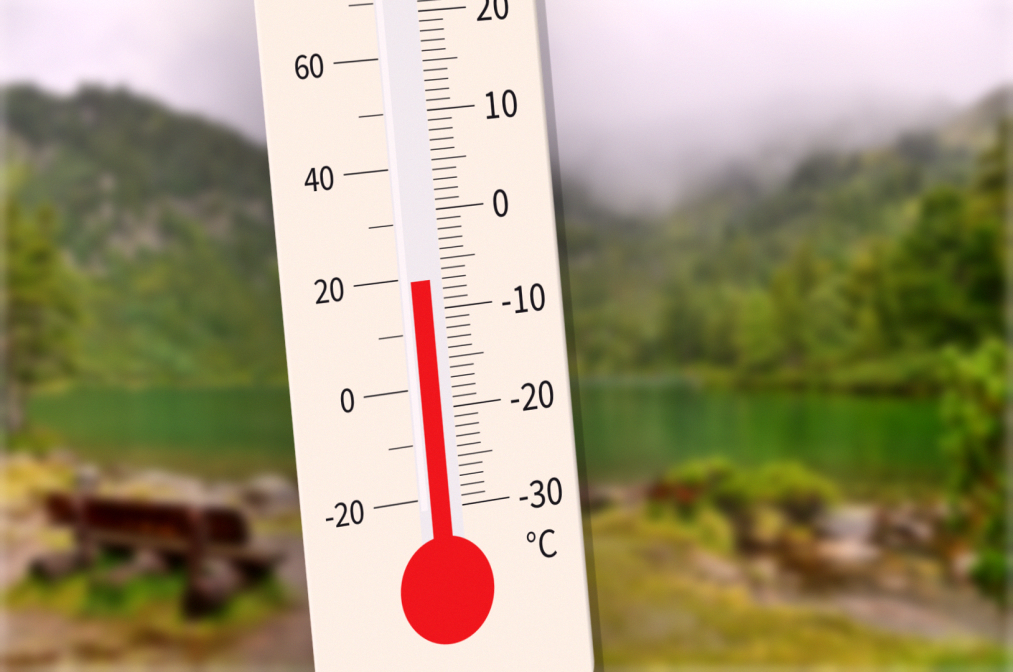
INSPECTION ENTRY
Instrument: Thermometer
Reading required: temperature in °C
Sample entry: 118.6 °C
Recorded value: -7 °C
